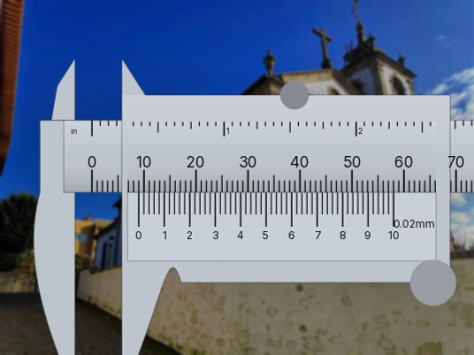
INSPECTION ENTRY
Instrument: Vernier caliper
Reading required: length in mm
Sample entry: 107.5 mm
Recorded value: 9.0 mm
